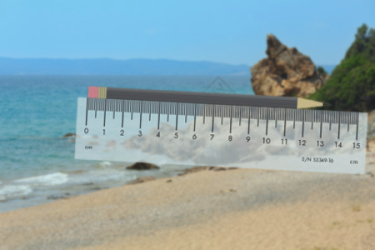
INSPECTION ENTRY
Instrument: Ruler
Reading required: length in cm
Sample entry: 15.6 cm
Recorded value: 13.5 cm
